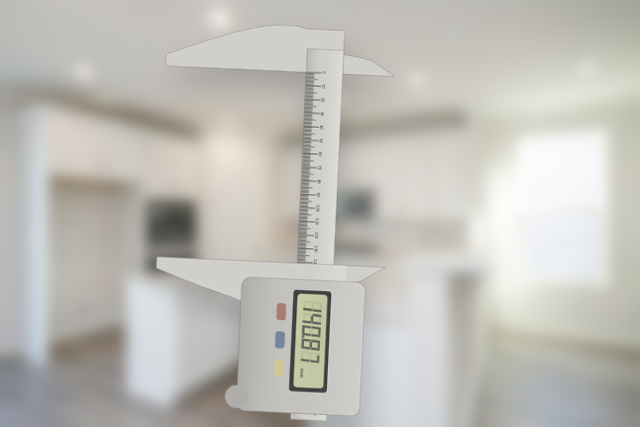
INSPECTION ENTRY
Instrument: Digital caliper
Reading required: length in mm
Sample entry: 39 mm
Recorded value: 140.87 mm
